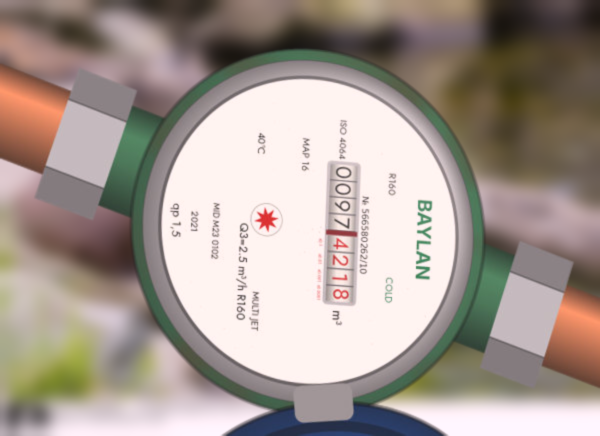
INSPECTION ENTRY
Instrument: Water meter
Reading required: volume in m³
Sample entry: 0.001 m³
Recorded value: 97.4218 m³
